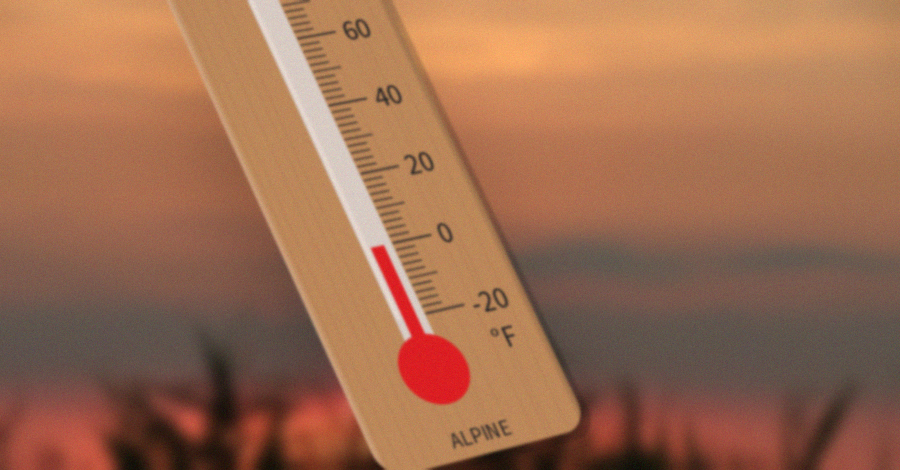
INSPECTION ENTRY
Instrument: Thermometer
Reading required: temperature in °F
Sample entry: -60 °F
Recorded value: 0 °F
